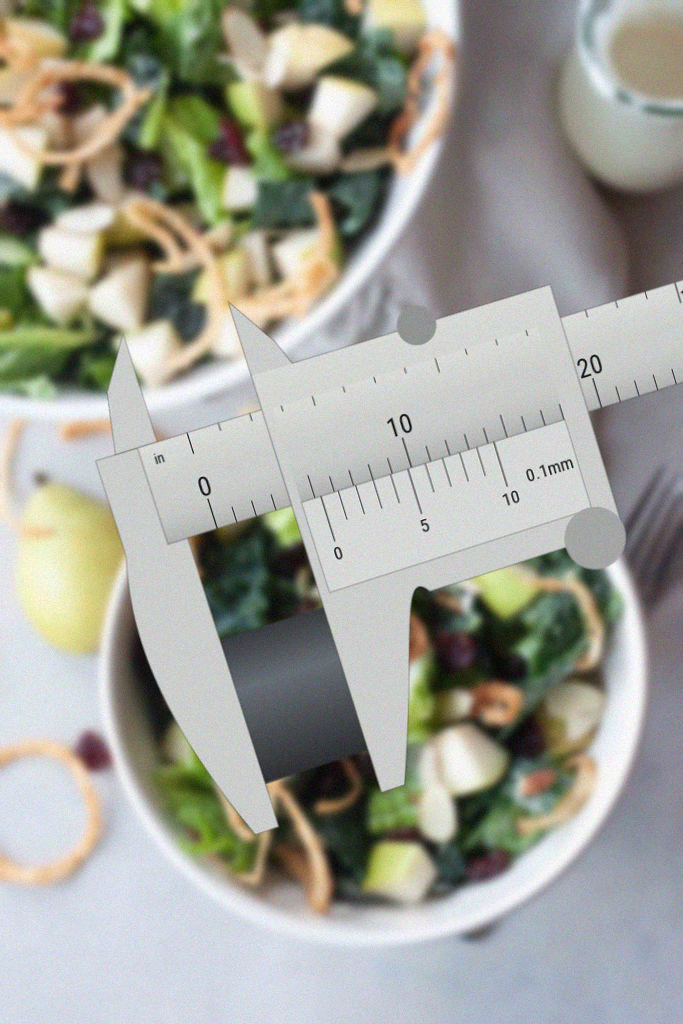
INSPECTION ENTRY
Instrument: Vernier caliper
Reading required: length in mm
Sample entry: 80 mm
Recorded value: 5.3 mm
